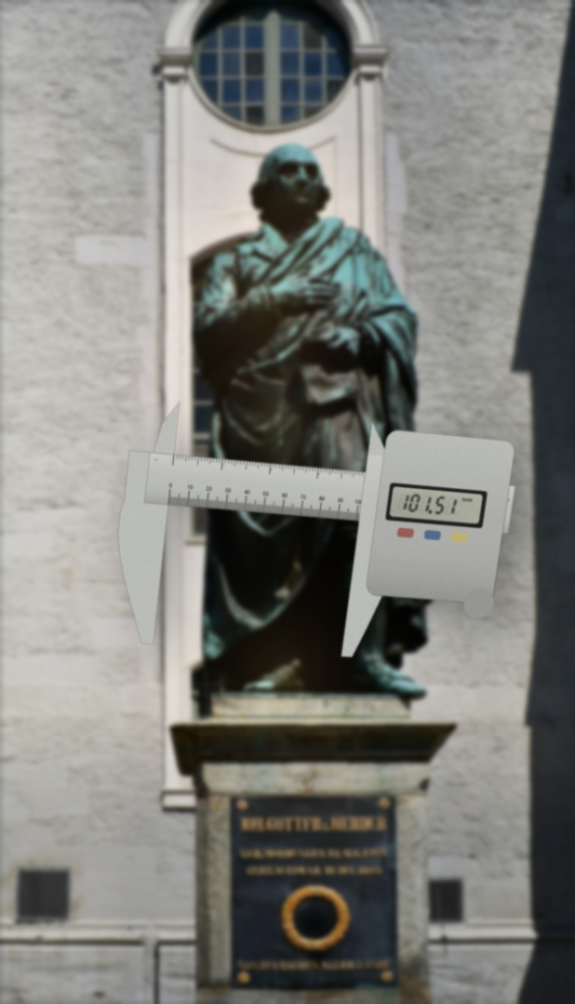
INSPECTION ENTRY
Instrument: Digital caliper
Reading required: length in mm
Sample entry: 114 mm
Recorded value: 101.51 mm
